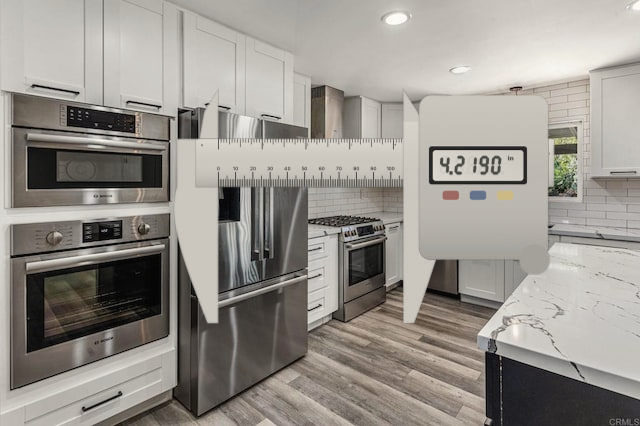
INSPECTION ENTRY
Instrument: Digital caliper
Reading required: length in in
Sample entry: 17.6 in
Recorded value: 4.2190 in
